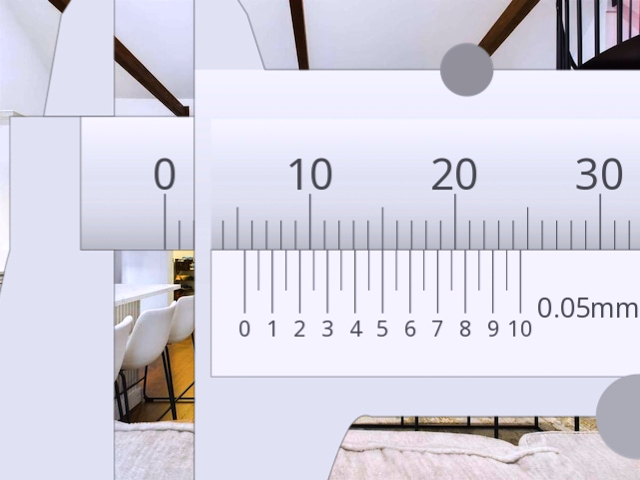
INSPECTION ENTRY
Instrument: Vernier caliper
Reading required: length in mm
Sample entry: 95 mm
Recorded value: 5.5 mm
